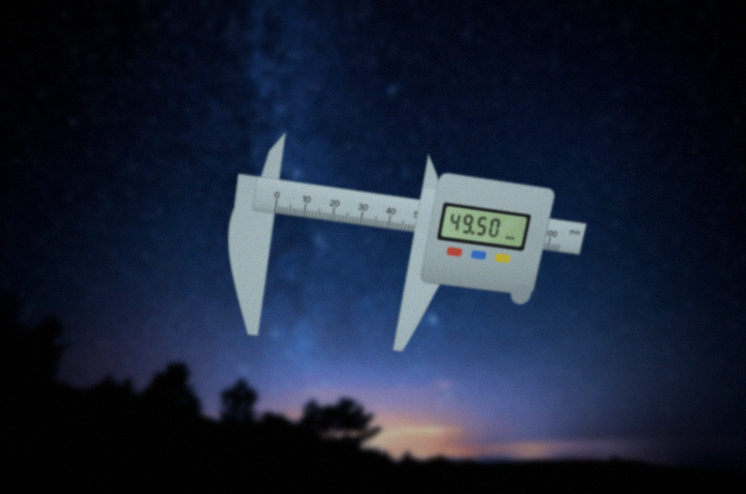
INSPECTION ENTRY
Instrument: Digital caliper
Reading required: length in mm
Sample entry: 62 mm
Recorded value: 49.50 mm
